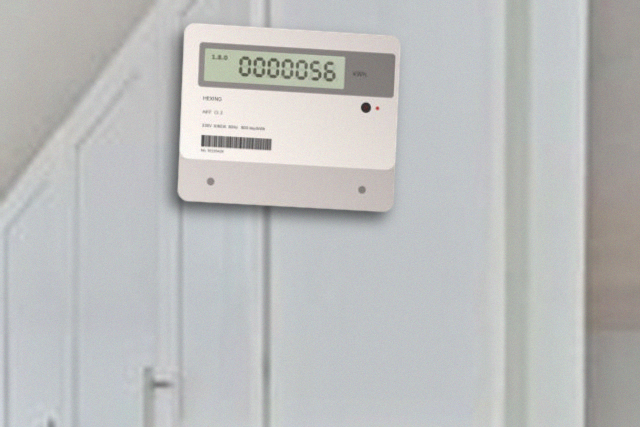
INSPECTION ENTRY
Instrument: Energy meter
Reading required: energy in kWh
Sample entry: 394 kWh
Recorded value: 56 kWh
